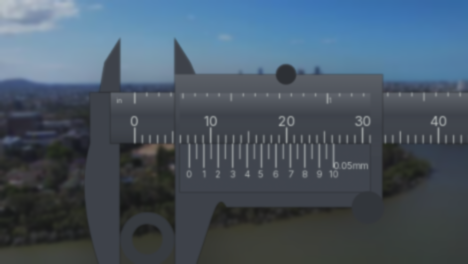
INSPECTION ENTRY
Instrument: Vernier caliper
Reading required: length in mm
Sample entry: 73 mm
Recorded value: 7.2 mm
